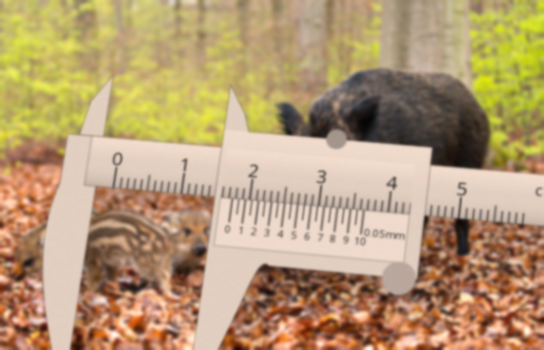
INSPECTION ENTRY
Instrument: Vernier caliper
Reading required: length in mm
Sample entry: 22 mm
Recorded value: 17.5 mm
